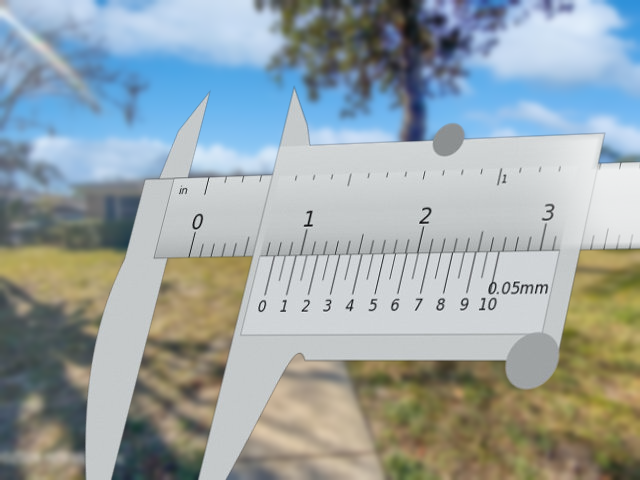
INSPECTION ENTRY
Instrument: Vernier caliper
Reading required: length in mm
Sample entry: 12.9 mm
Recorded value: 7.7 mm
